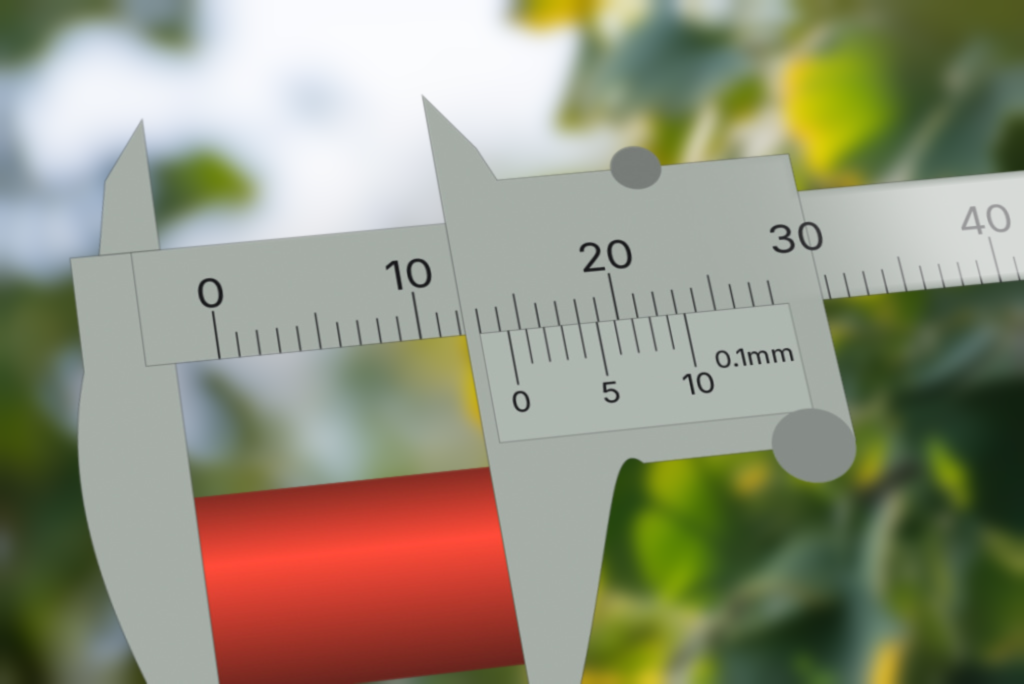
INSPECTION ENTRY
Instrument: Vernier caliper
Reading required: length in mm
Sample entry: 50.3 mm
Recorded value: 14.4 mm
